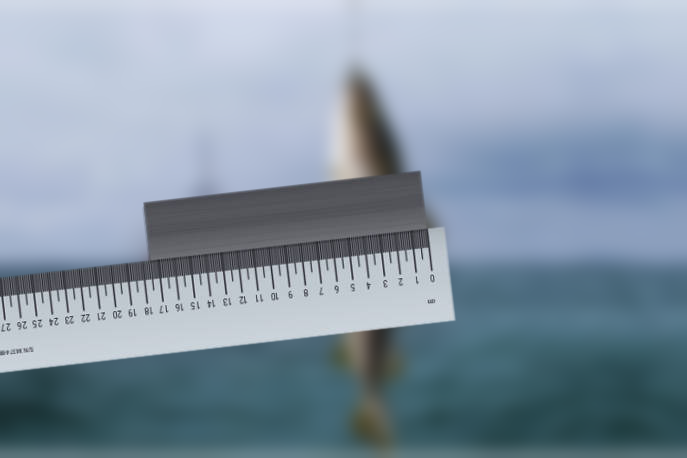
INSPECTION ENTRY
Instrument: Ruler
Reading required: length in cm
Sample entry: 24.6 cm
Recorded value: 17.5 cm
